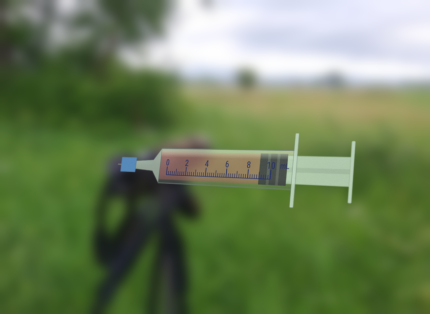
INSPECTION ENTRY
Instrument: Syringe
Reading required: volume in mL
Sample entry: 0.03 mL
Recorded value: 9 mL
